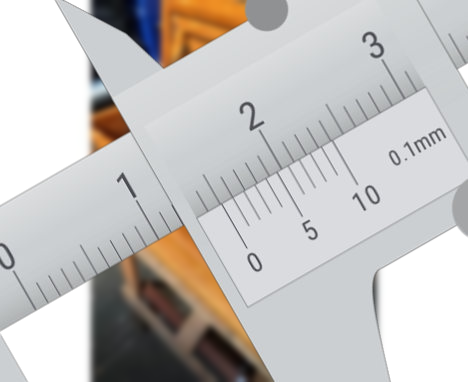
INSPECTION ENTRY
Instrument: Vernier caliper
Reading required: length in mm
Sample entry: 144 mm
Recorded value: 15.1 mm
